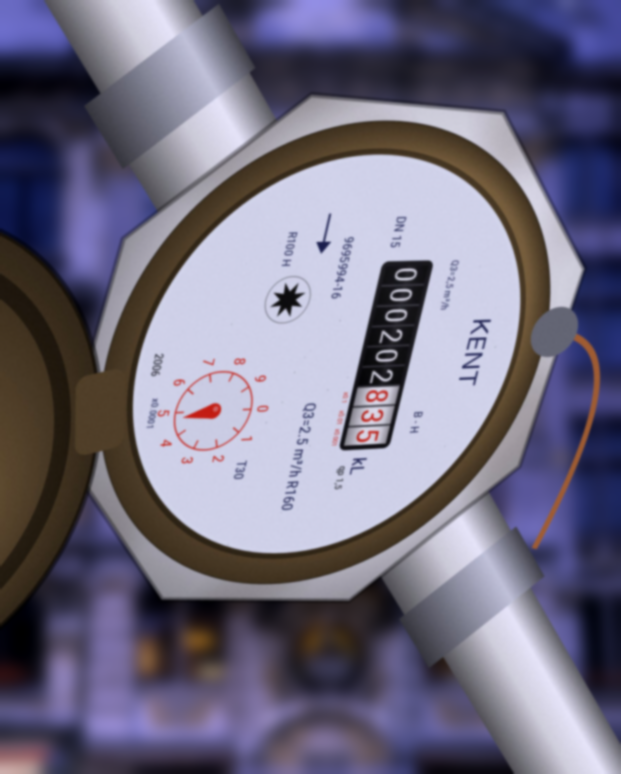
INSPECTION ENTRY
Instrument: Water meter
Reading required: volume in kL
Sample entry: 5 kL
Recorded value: 202.8354 kL
